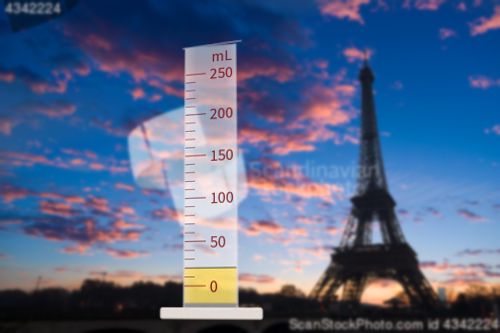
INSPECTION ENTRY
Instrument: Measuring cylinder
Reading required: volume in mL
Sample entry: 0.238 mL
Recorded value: 20 mL
